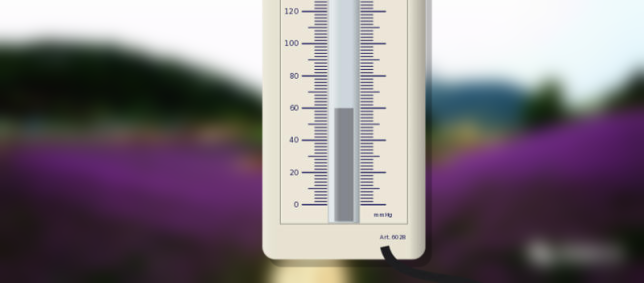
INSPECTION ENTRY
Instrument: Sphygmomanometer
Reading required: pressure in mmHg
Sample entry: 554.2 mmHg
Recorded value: 60 mmHg
